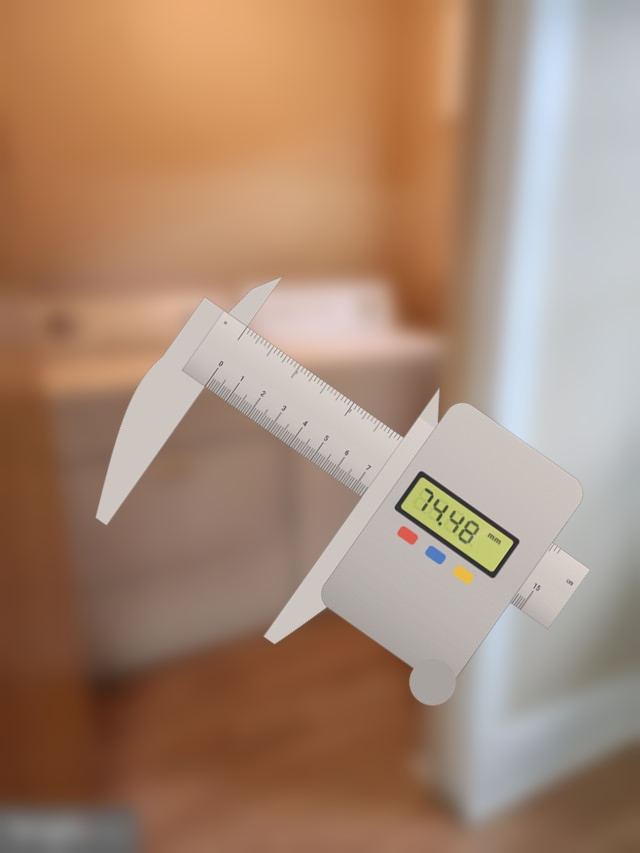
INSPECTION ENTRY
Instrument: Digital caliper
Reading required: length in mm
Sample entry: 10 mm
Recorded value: 74.48 mm
